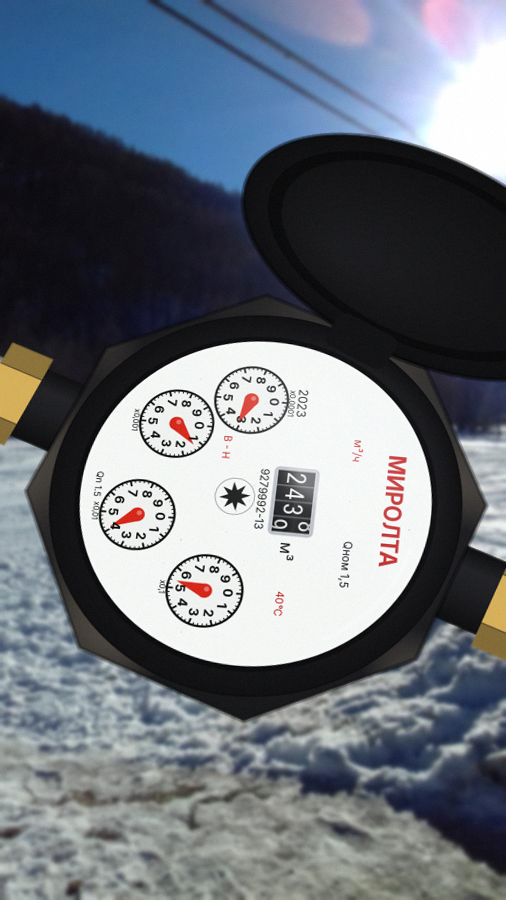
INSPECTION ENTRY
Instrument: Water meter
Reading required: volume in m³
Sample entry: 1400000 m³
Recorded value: 2438.5413 m³
